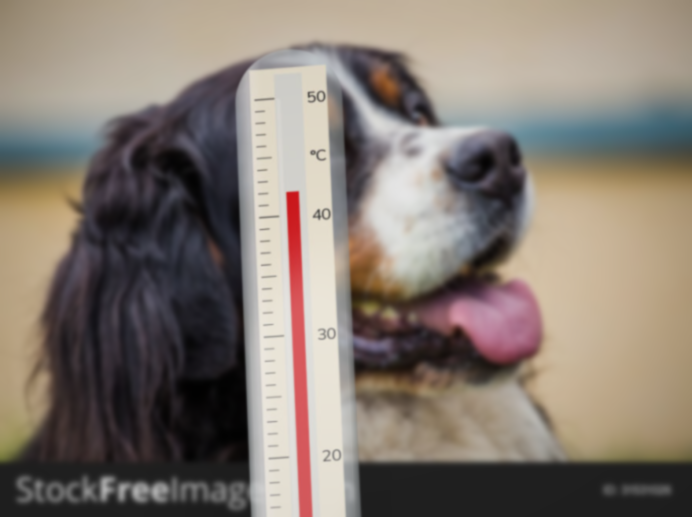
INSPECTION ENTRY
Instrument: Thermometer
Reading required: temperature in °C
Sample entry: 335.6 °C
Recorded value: 42 °C
